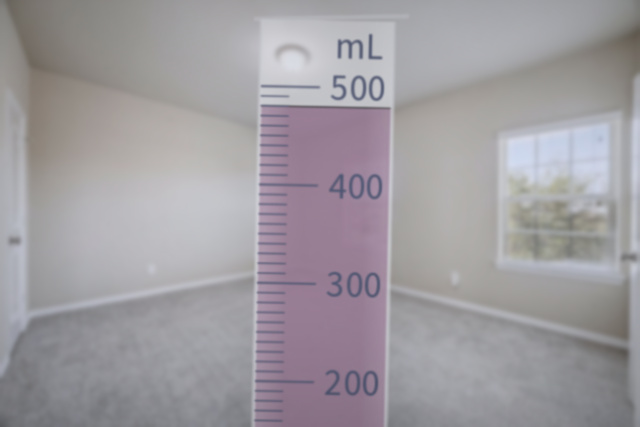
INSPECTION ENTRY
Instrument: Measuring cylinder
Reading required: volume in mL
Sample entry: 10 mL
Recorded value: 480 mL
